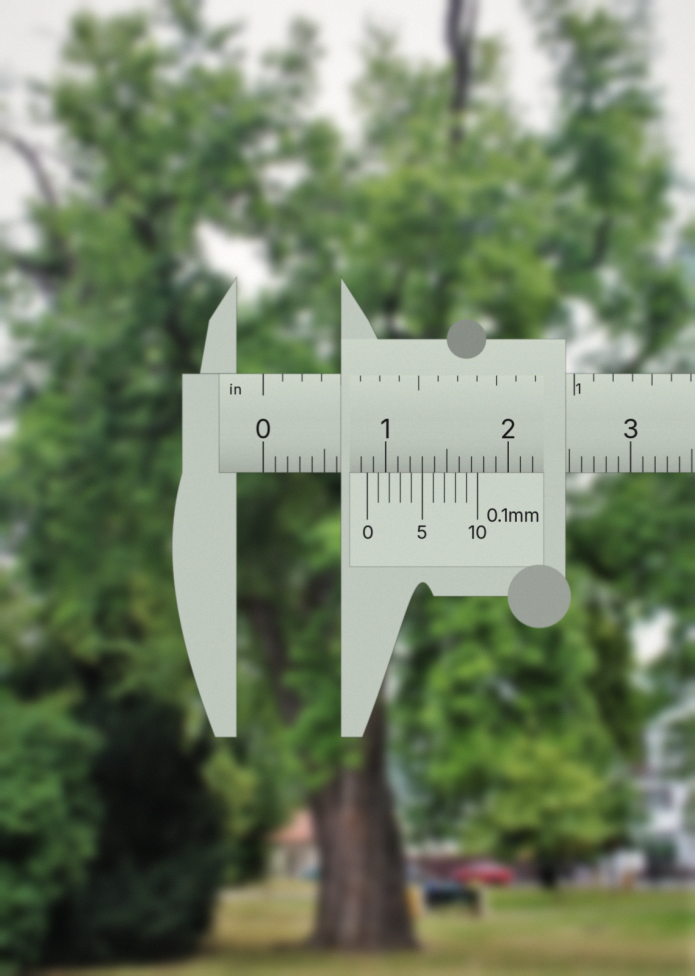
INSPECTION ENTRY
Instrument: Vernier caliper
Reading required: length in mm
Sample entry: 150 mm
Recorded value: 8.5 mm
